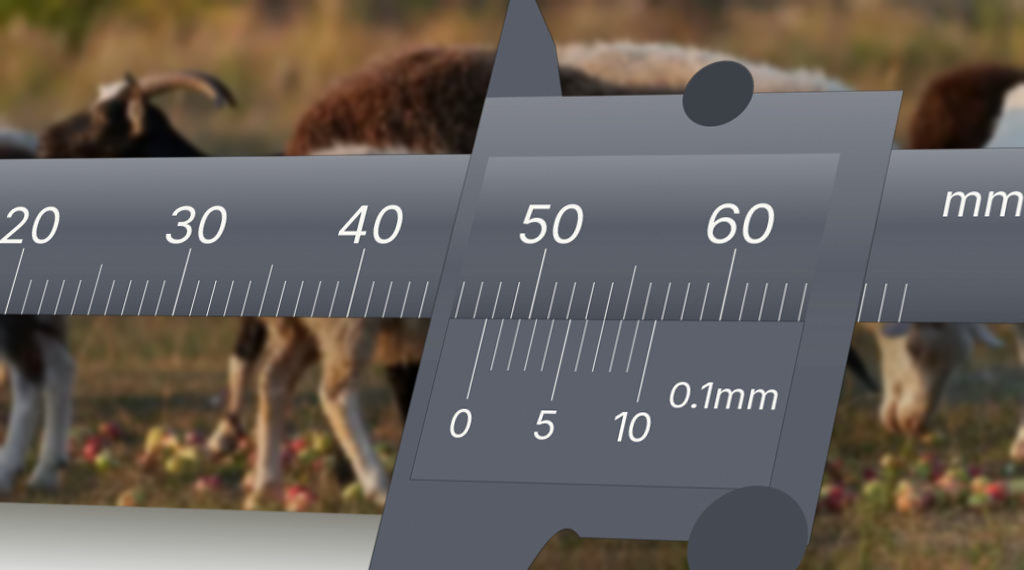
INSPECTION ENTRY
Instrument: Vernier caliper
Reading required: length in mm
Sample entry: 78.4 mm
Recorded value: 47.7 mm
